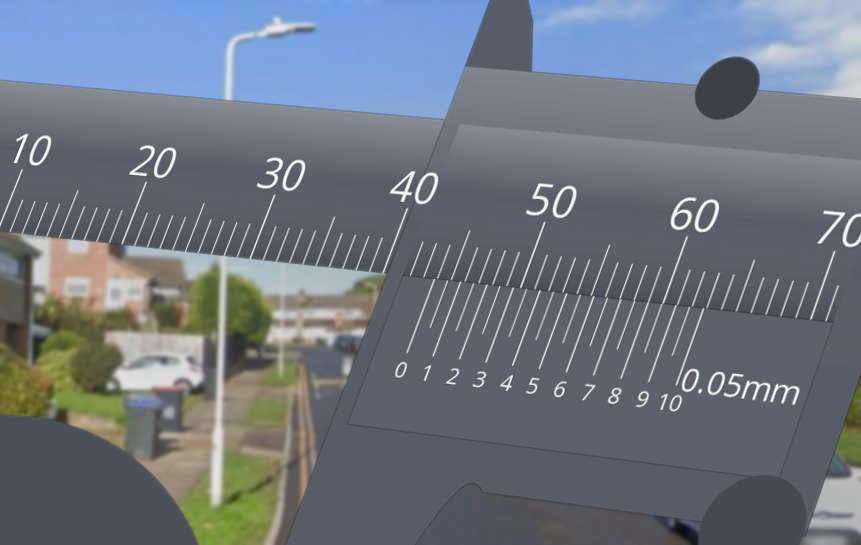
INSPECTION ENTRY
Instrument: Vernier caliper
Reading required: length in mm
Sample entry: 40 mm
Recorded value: 43.8 mm
